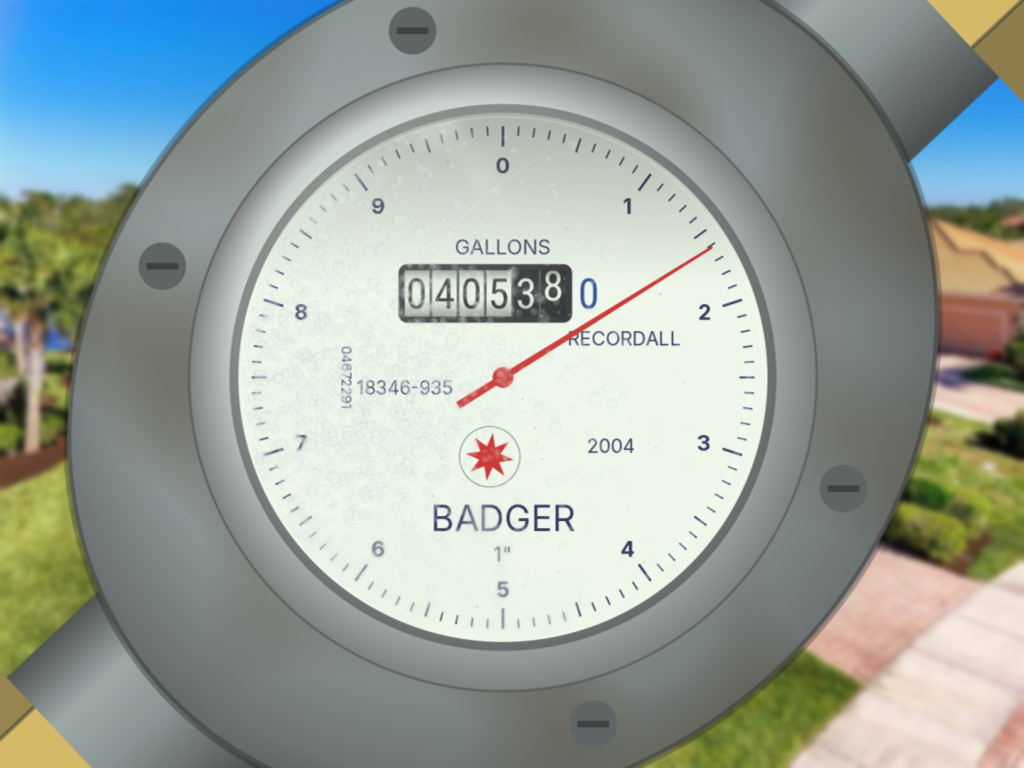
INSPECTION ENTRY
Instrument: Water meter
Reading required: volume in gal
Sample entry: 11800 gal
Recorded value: 405381.6 gal
